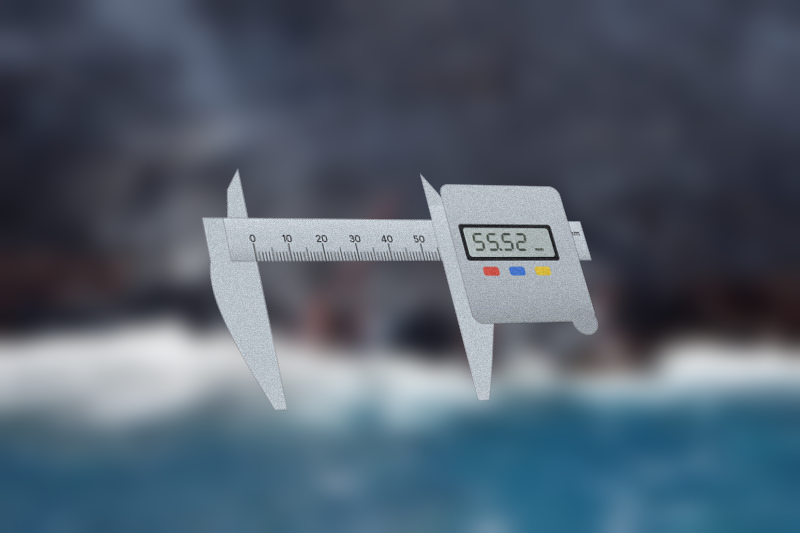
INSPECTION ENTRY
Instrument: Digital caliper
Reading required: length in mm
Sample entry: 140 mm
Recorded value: 55.52 mm
